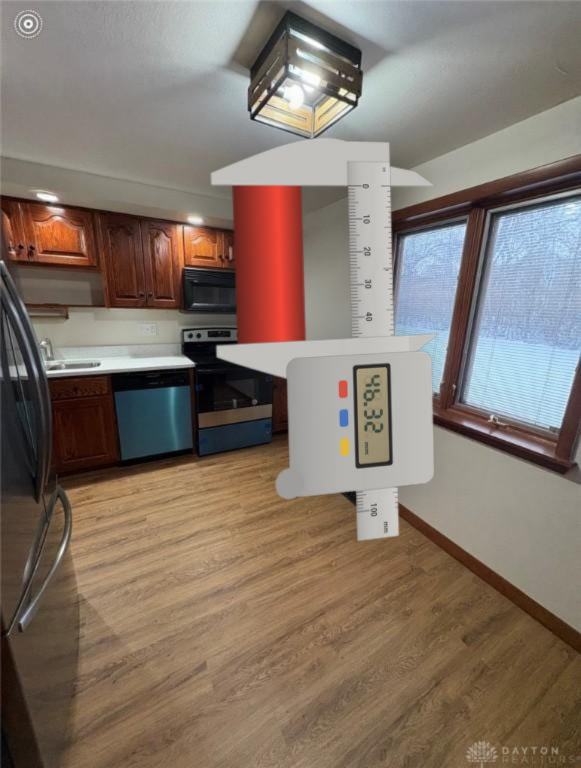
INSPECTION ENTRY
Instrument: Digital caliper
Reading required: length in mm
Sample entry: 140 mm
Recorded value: 46.32 mm
